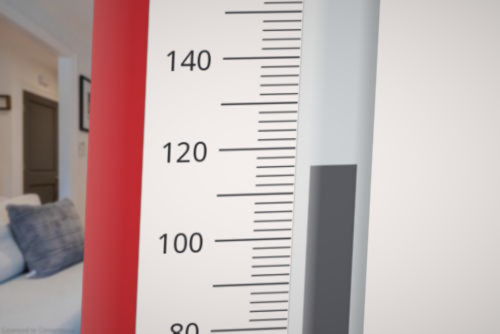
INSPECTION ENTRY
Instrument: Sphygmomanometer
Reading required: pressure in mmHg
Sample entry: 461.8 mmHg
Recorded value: 116 mmHg
